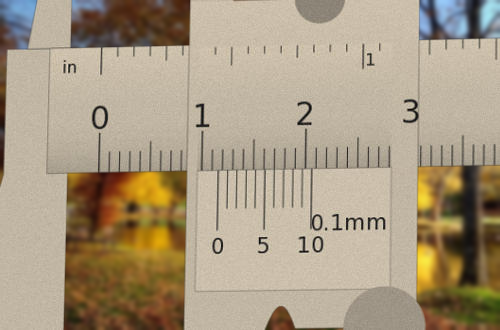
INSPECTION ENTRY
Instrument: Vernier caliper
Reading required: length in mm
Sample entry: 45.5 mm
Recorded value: 11.6 mm
